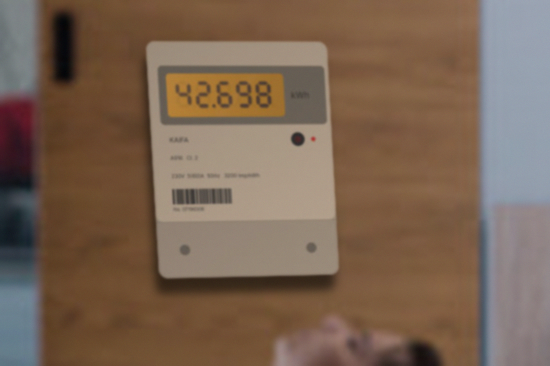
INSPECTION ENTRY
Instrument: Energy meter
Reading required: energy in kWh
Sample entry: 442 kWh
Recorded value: 42.698 kWh
